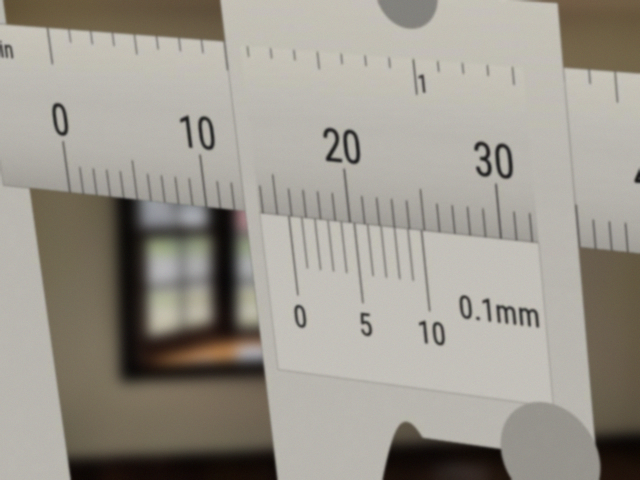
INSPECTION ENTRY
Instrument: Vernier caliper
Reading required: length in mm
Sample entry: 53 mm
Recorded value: 15.8 mm
